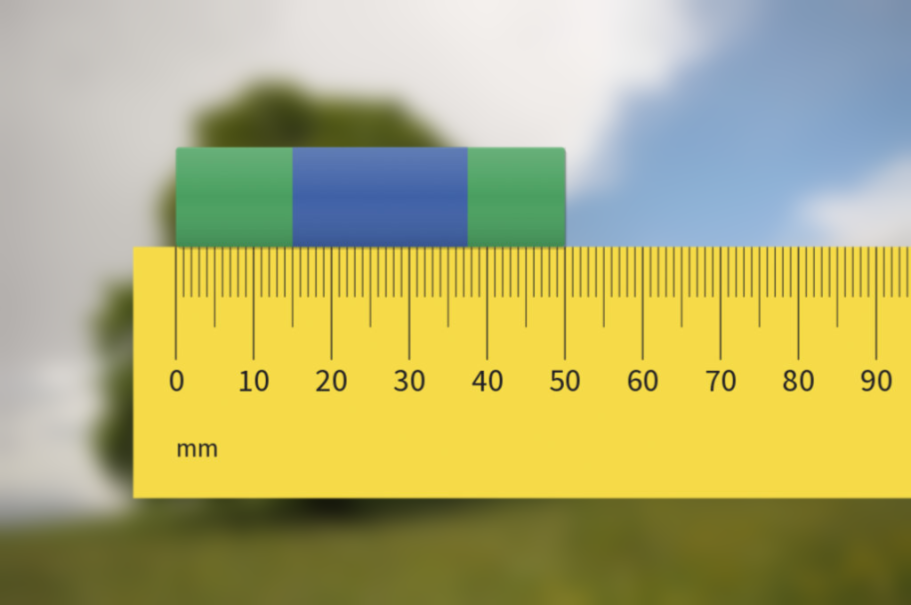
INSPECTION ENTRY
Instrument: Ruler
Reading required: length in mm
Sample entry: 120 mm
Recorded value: 50 mm
